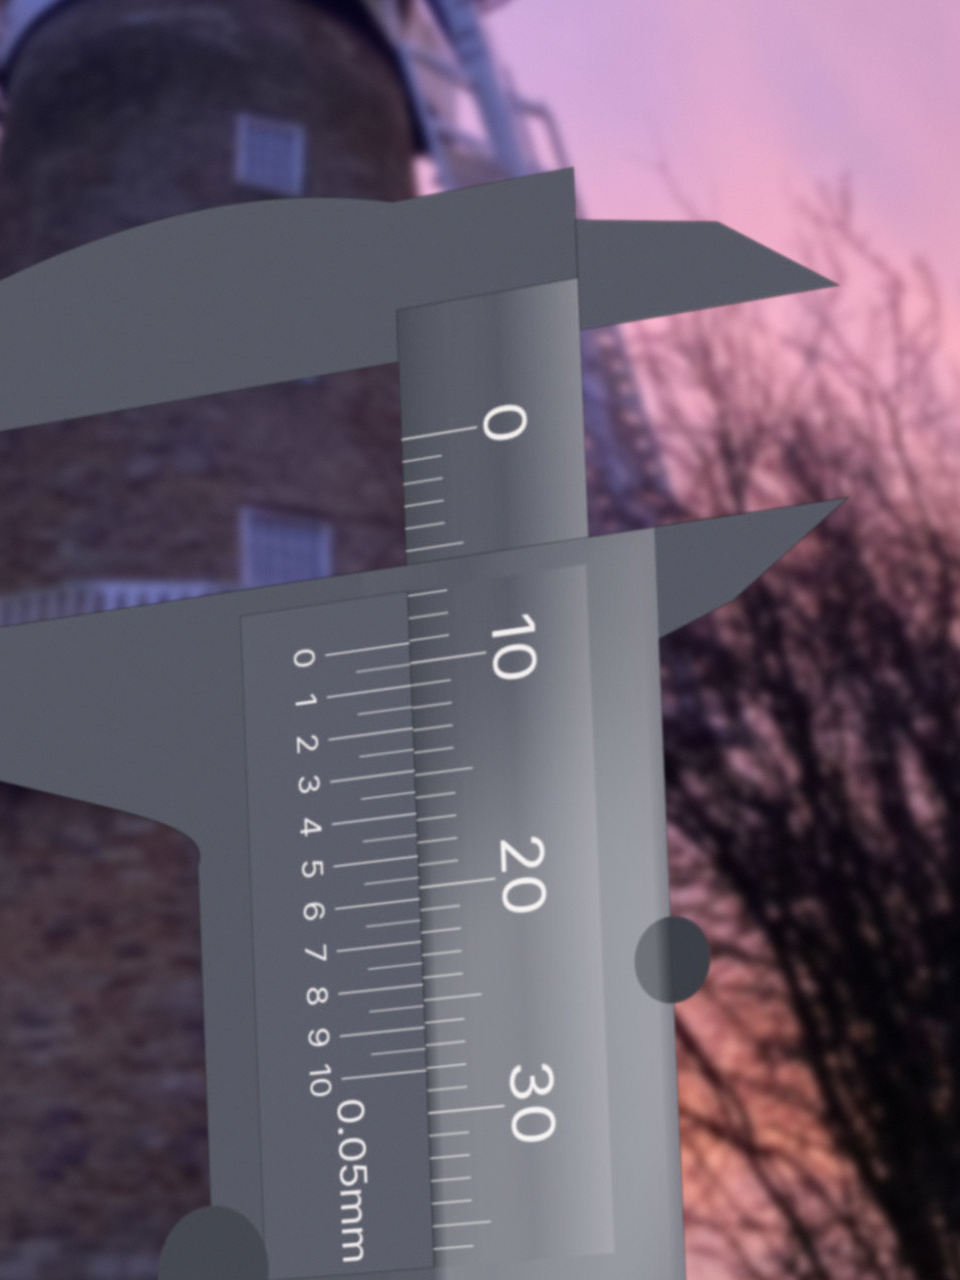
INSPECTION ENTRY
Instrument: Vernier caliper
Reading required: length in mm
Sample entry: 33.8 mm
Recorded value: 9.1 mm
